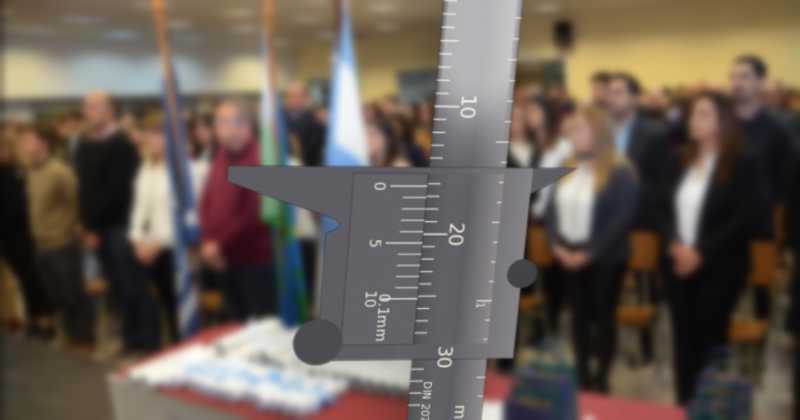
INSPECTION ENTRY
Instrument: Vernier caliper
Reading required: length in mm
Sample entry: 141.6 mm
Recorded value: 16.2 mm
